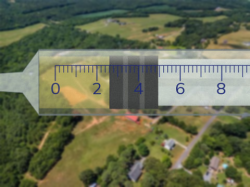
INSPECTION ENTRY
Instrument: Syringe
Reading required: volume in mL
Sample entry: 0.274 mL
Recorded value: 2.6 mL
